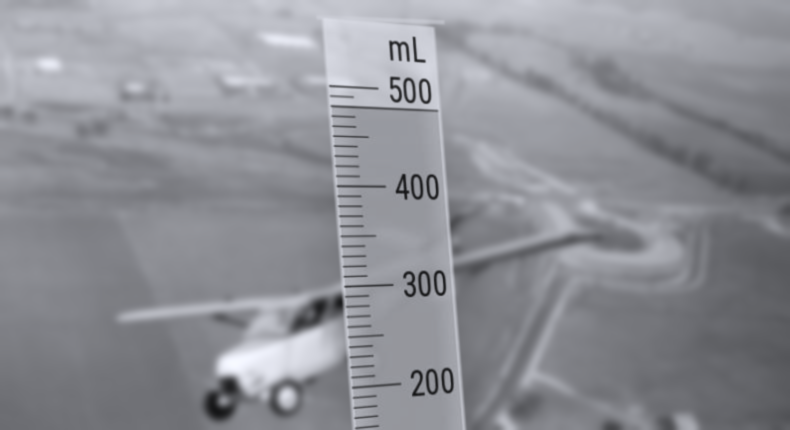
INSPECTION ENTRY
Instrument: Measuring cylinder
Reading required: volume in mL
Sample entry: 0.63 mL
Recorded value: 480 mL
